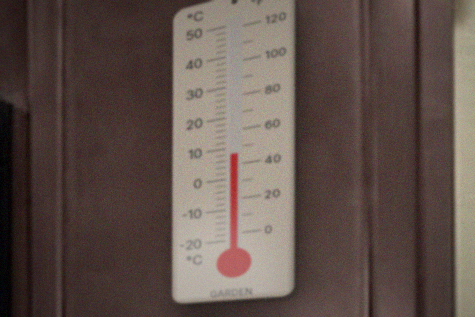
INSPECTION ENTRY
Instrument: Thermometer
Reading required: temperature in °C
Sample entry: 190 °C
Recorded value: 8 °C
